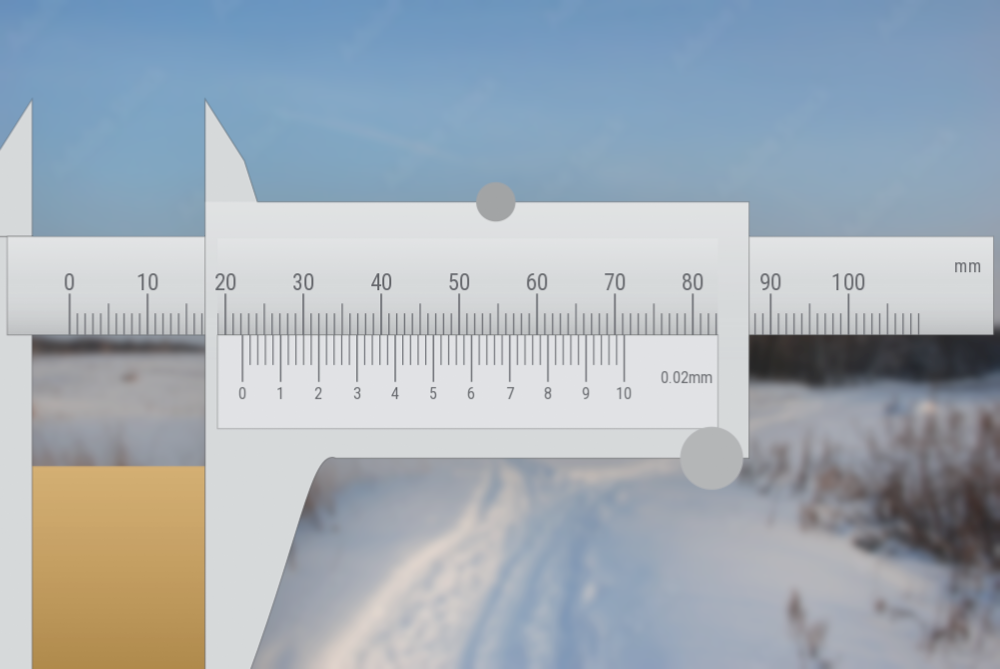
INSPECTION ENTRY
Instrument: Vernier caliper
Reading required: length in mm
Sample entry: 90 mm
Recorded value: 22.2 mm
